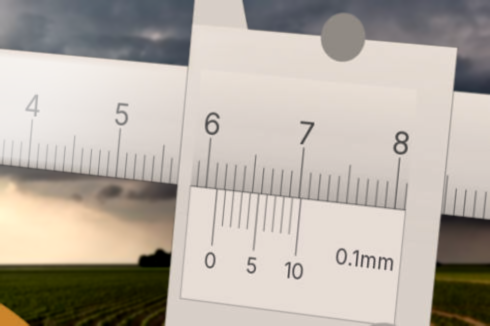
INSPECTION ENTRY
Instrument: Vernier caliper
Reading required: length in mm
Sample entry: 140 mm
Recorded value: 61.2 mm
